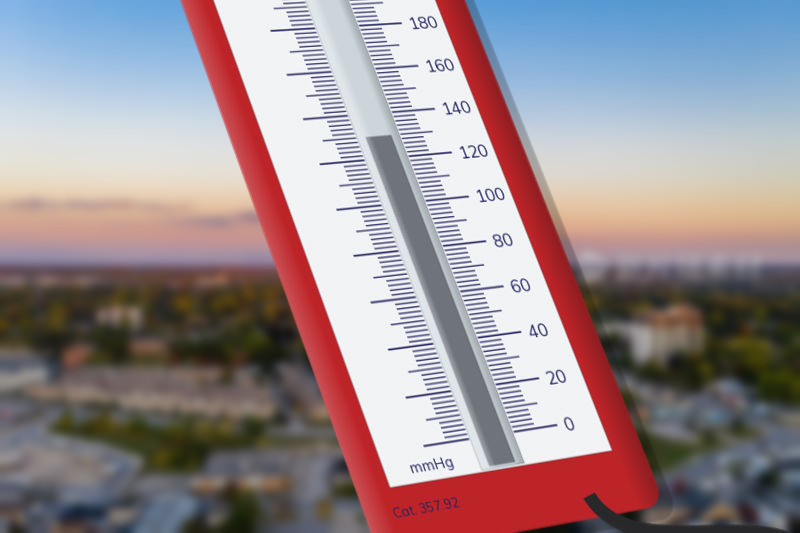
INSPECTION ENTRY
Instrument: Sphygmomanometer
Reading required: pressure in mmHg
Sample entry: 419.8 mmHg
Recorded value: 130 mmHg
